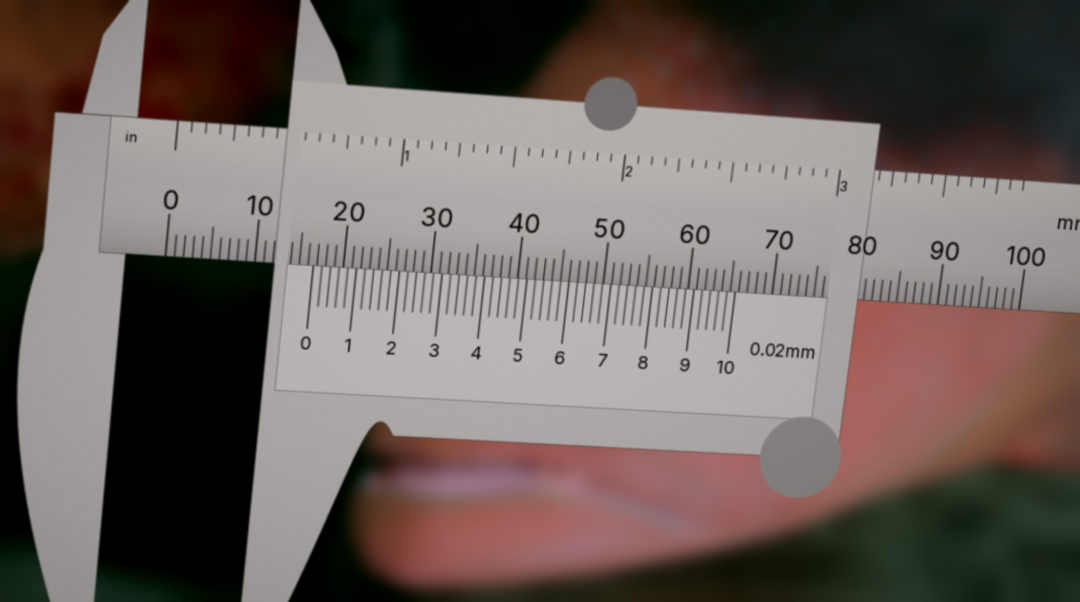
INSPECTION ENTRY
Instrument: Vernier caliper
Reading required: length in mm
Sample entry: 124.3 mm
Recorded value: 16.6 mm
